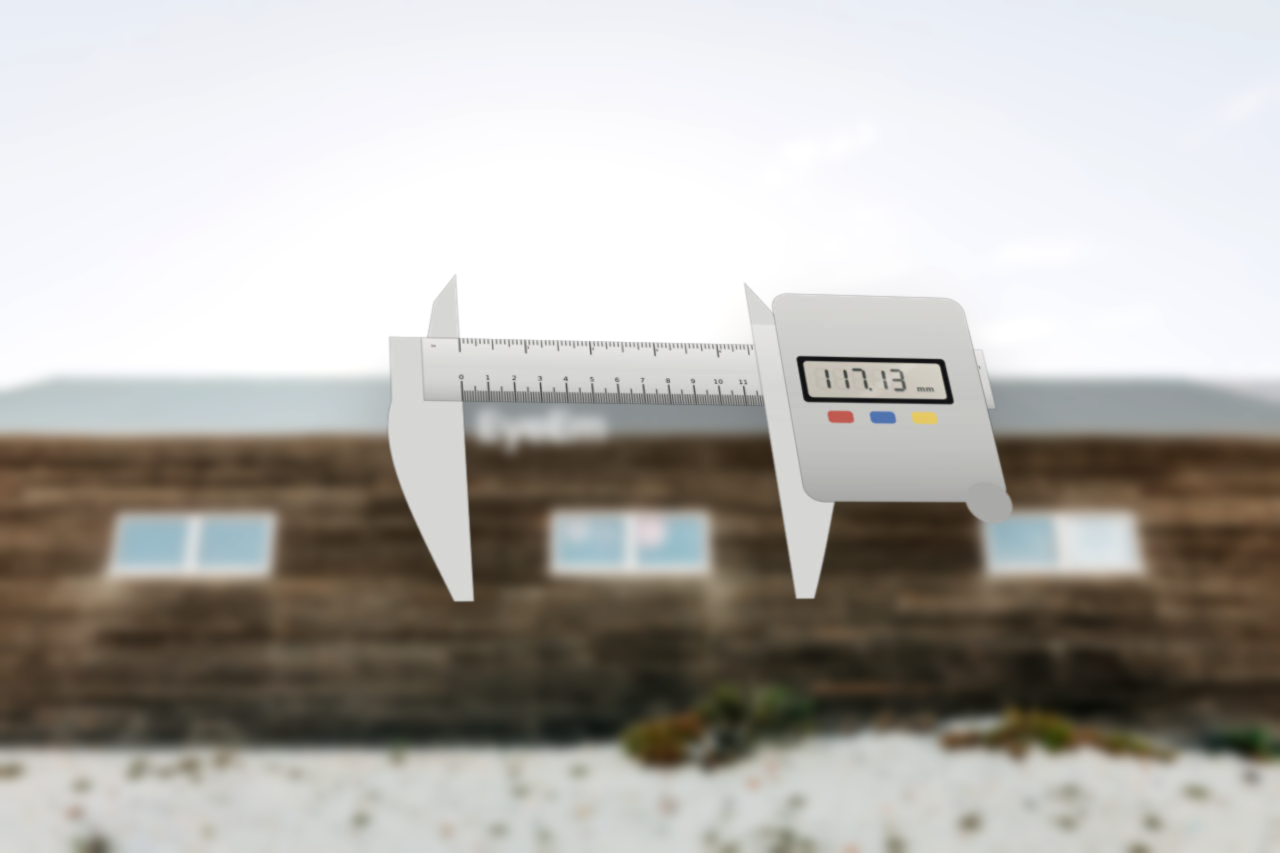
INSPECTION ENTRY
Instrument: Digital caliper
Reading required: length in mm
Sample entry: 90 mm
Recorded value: 117.13 mm
